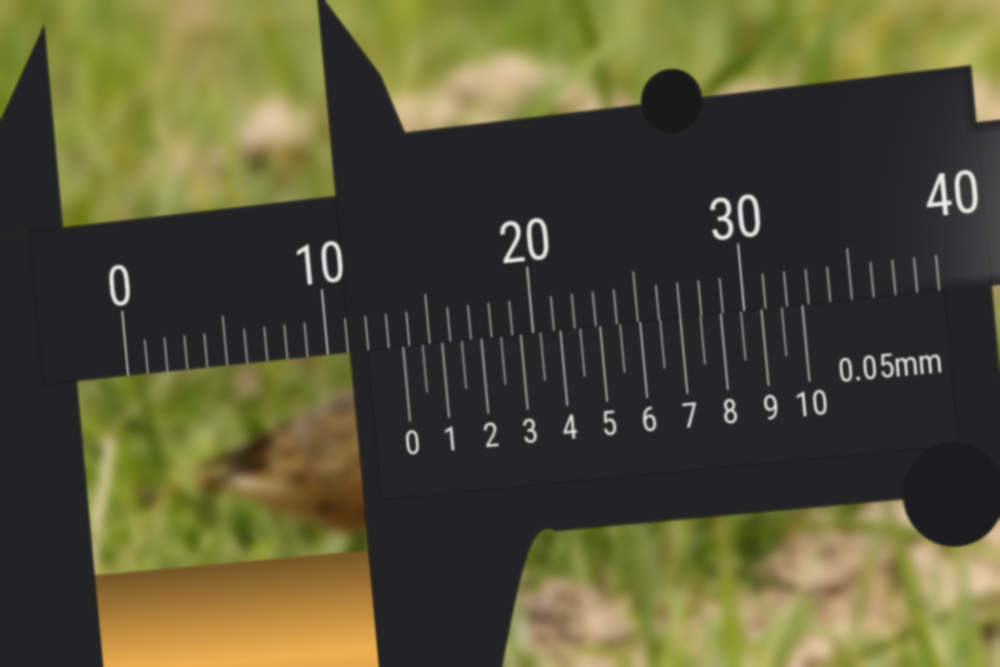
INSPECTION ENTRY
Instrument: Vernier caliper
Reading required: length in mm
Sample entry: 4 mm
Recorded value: 13.7 mm
